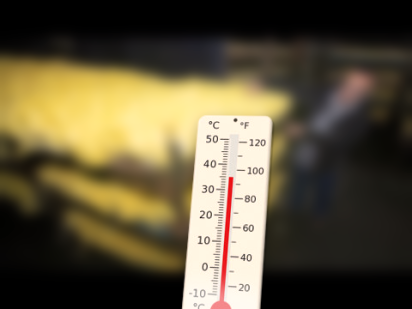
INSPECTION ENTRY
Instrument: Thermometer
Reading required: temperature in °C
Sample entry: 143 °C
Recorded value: 35 °C
